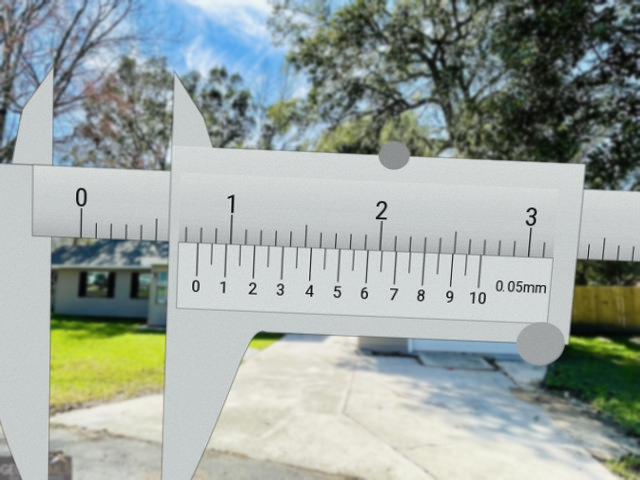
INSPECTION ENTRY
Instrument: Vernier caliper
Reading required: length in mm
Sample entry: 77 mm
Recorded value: 7.8 mm
